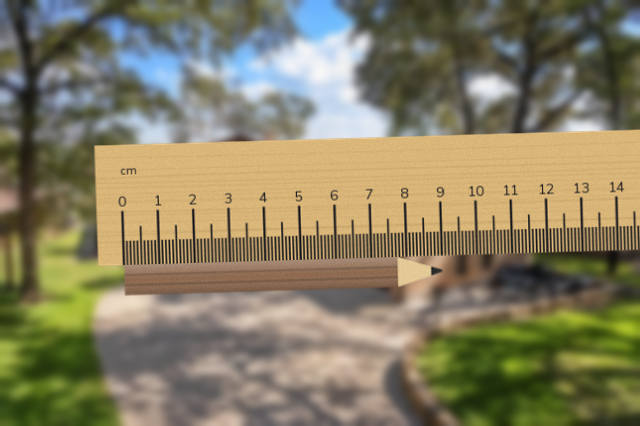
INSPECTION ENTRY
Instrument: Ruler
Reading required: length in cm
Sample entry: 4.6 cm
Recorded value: 9 cm
